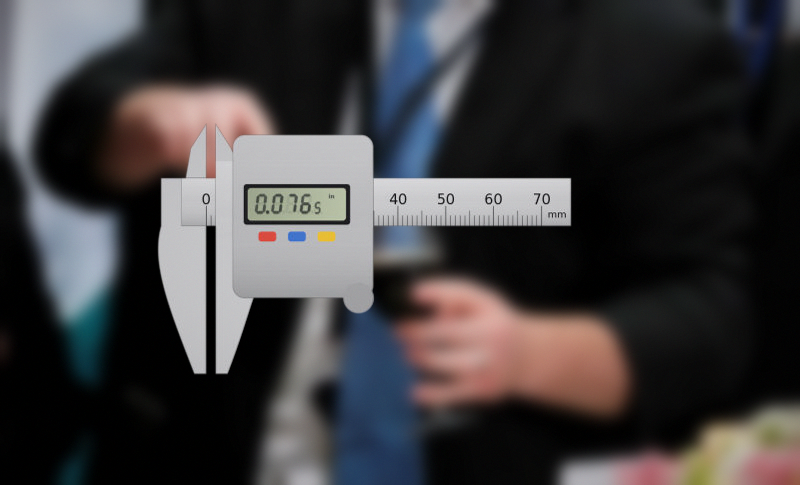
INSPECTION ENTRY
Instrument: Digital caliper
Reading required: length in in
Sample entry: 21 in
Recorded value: 0.0765 in
